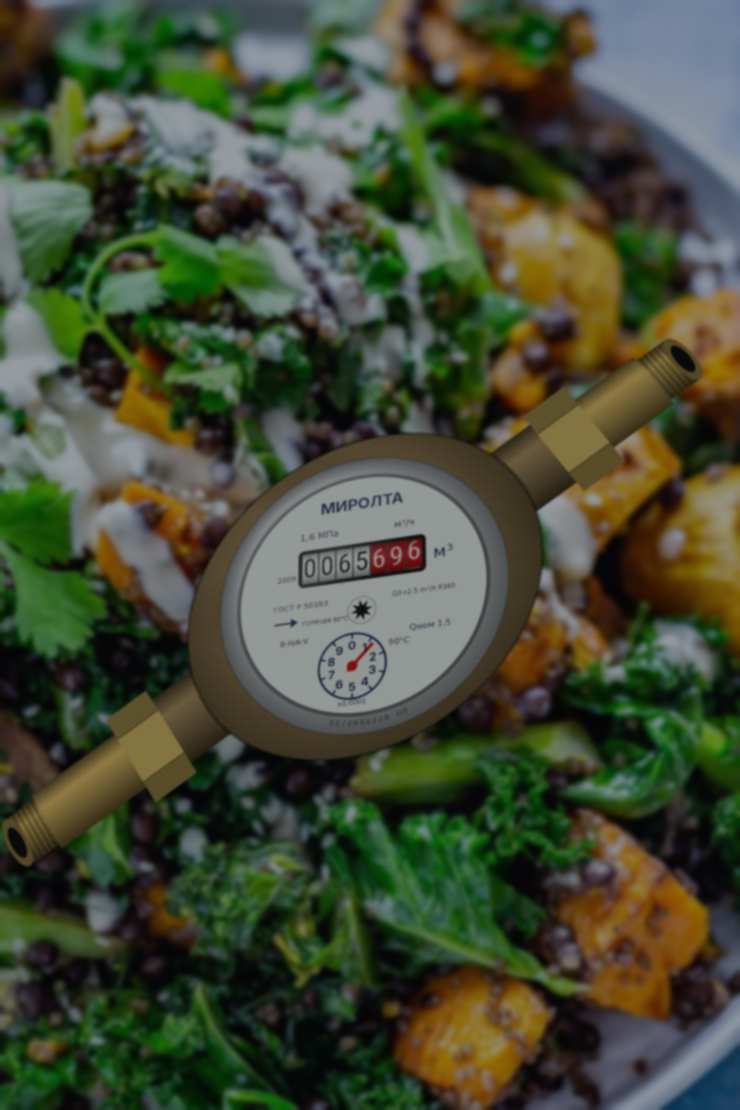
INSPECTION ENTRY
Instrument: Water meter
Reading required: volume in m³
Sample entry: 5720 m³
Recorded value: 65.6961 m³
